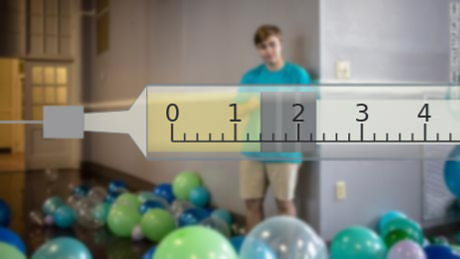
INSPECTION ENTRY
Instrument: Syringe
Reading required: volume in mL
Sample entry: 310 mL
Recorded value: 1.4 mL
